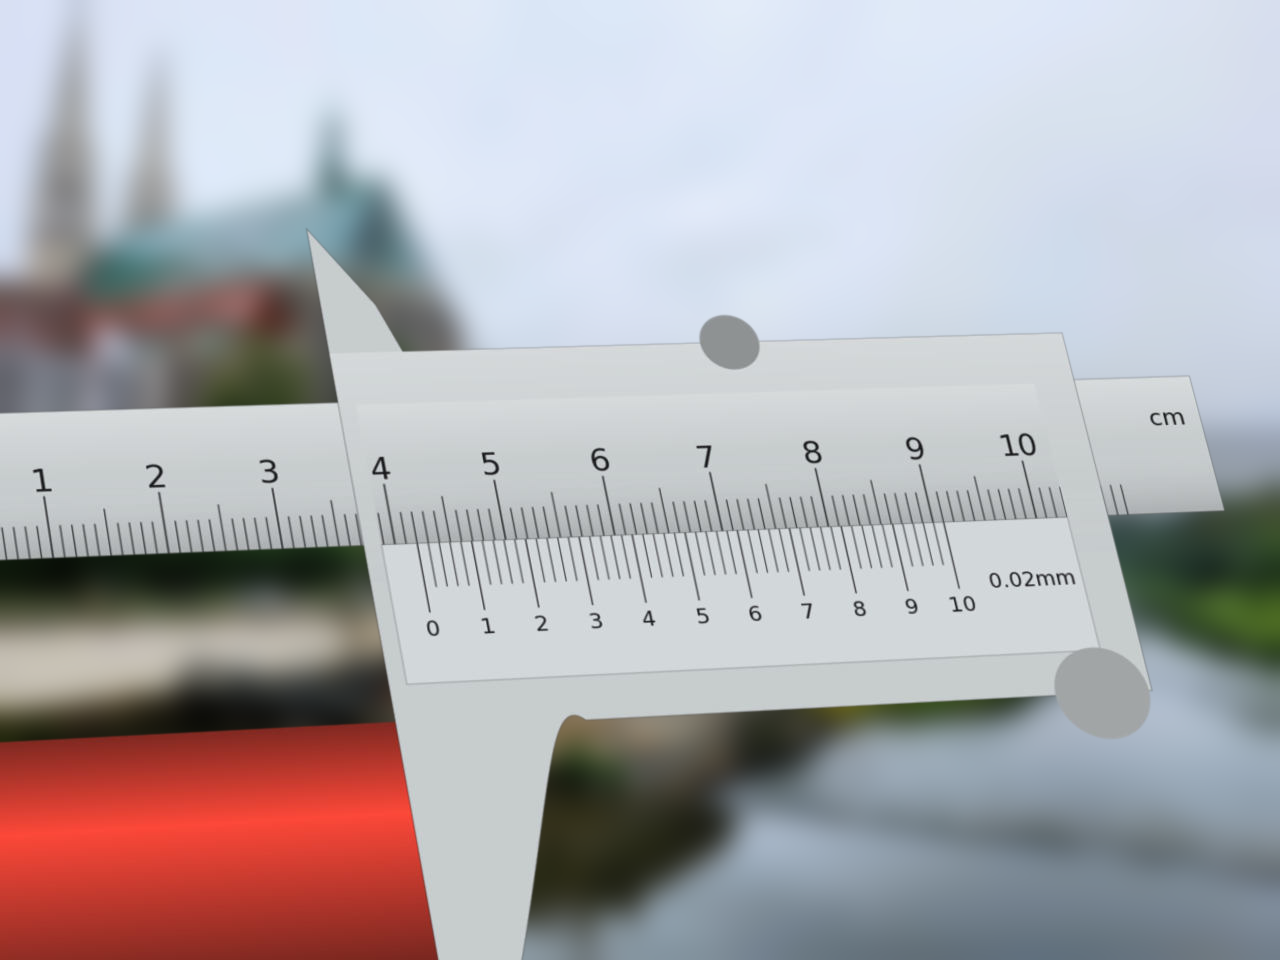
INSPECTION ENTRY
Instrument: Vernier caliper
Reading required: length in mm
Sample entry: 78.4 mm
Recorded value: 42.0 mm
